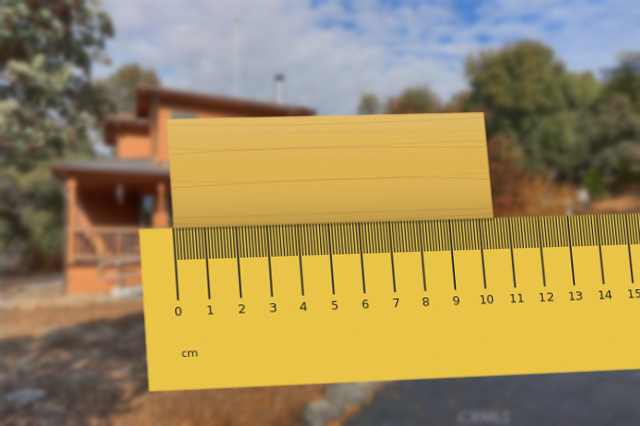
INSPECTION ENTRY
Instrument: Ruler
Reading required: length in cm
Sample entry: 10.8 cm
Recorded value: 10.5 cm
